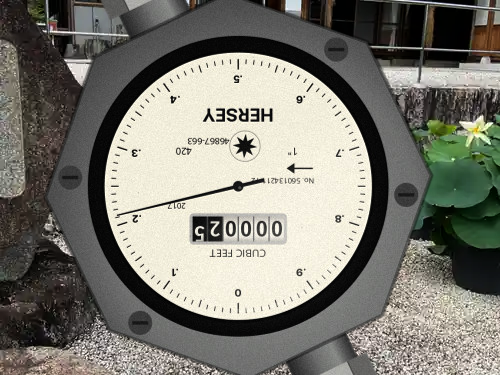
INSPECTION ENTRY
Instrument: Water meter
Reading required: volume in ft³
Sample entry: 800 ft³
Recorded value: 25.21 ft³
